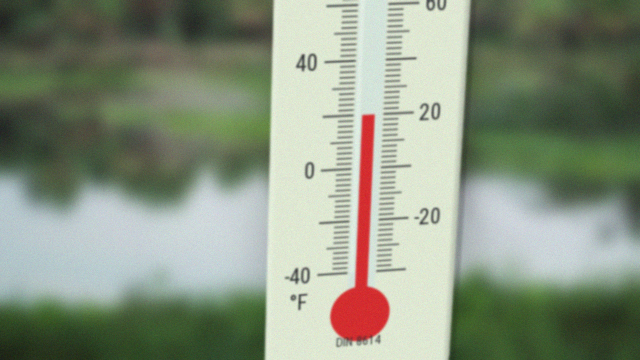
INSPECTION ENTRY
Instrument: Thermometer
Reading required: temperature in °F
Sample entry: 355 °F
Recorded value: 20 °F
